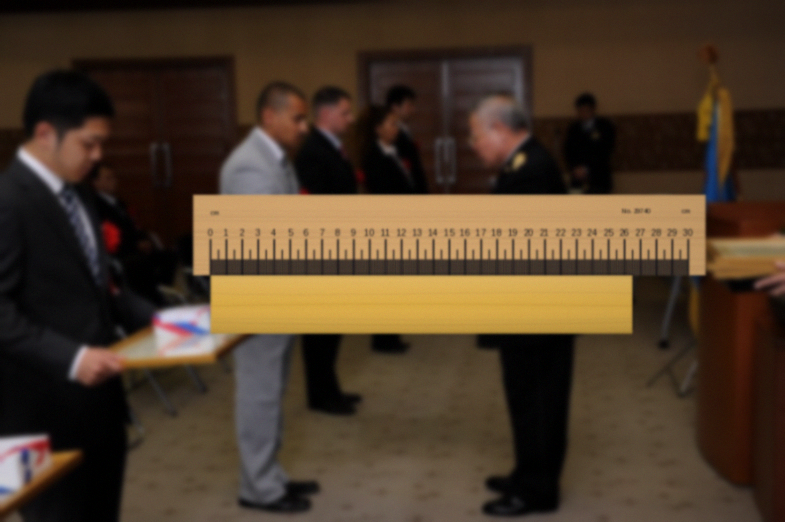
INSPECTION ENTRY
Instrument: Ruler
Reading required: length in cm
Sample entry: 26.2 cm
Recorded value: 26.5 cm
